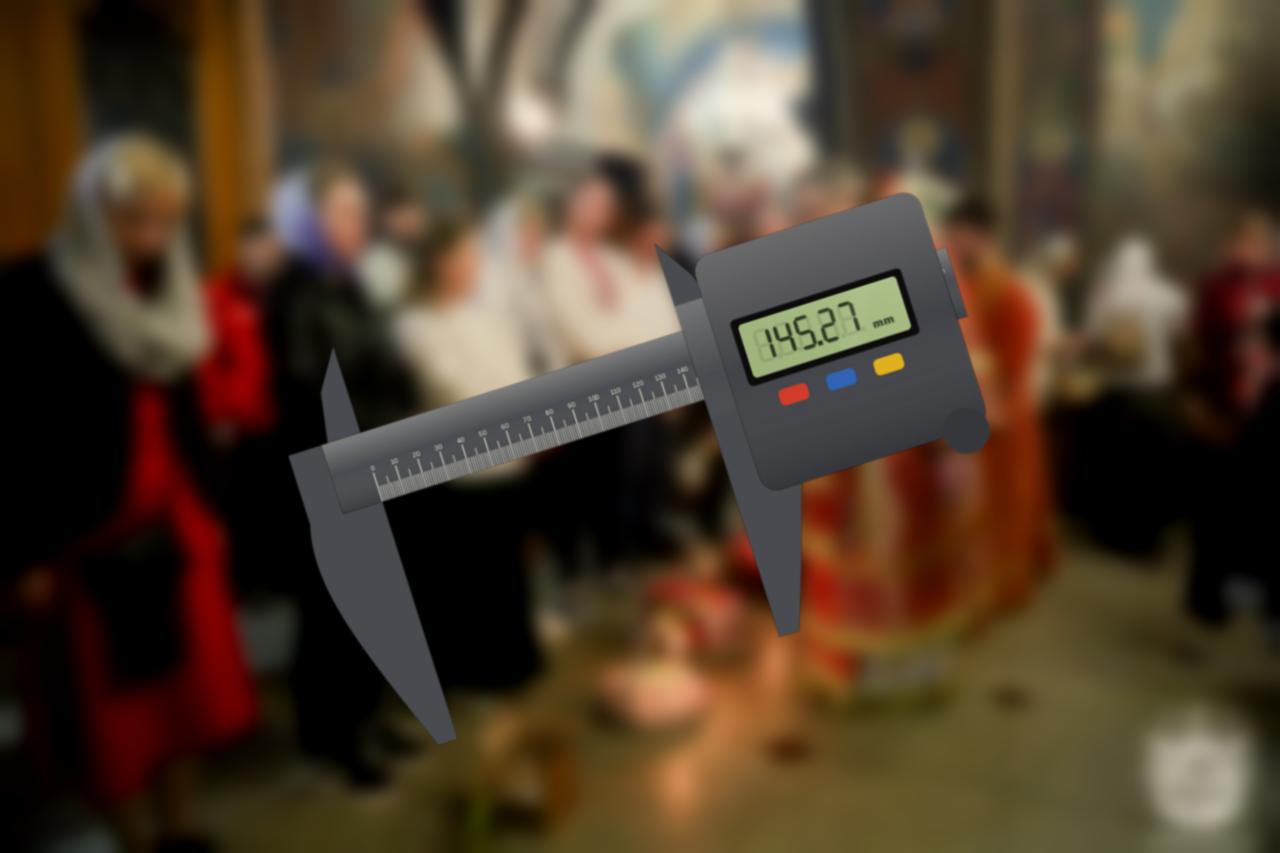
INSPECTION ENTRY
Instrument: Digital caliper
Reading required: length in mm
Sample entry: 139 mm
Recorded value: 145.27 mm
